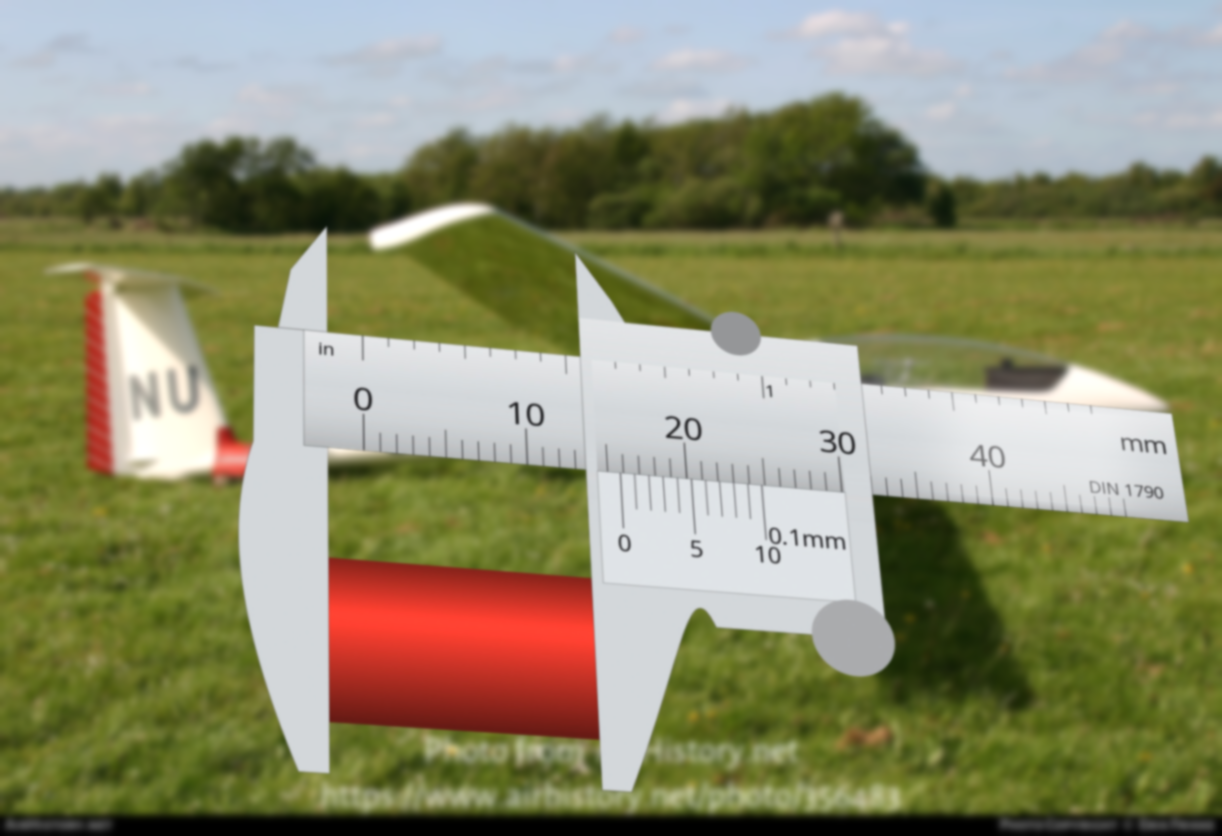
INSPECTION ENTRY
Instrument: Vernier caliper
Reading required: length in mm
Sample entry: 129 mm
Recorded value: 15.8 mm
